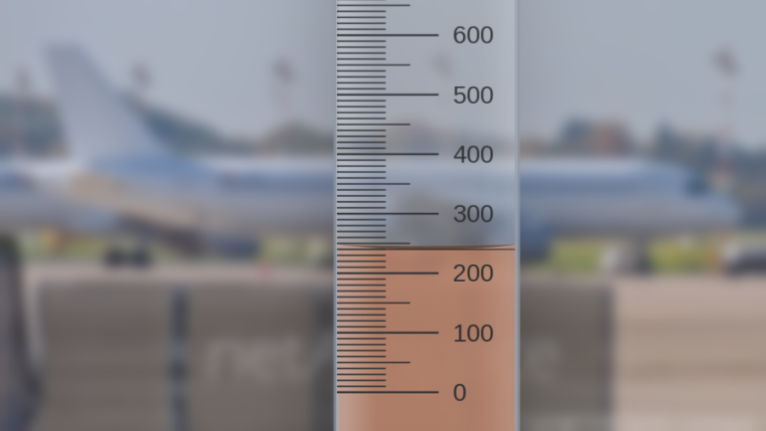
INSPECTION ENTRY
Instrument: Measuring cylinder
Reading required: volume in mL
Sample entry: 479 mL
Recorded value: 240 mL
